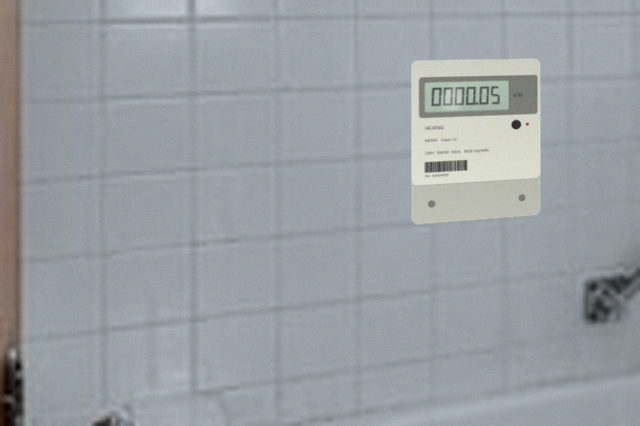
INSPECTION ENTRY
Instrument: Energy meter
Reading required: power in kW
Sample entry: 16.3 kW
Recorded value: 0.05 kW
